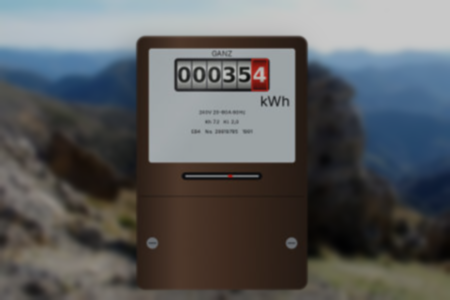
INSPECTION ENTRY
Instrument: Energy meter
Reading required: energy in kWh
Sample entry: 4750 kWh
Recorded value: 35.4 kWh
